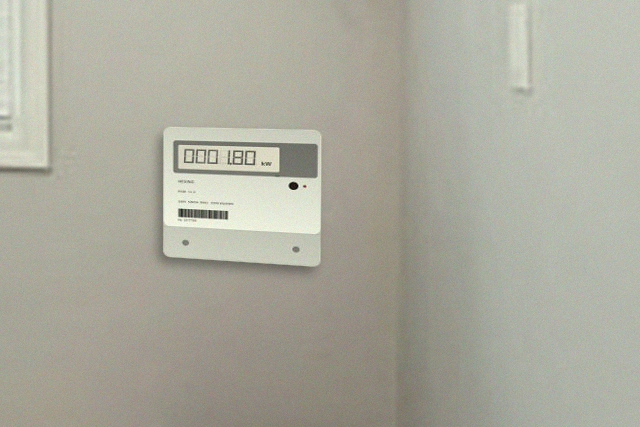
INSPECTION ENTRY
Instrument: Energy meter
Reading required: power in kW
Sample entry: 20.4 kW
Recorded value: 1.80 kW
